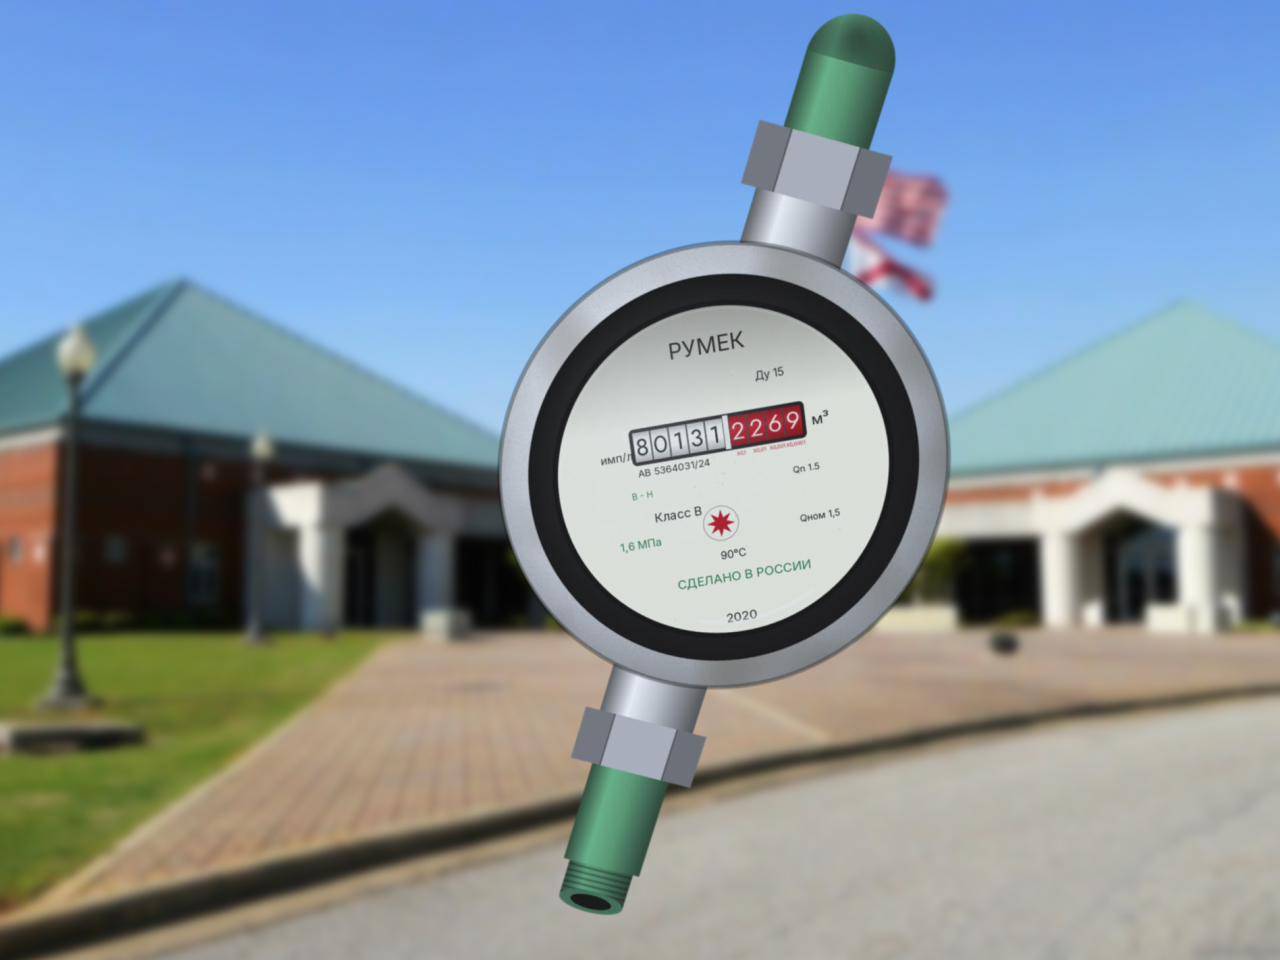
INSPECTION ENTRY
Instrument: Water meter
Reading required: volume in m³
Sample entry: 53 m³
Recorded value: 80131.2269 m³
